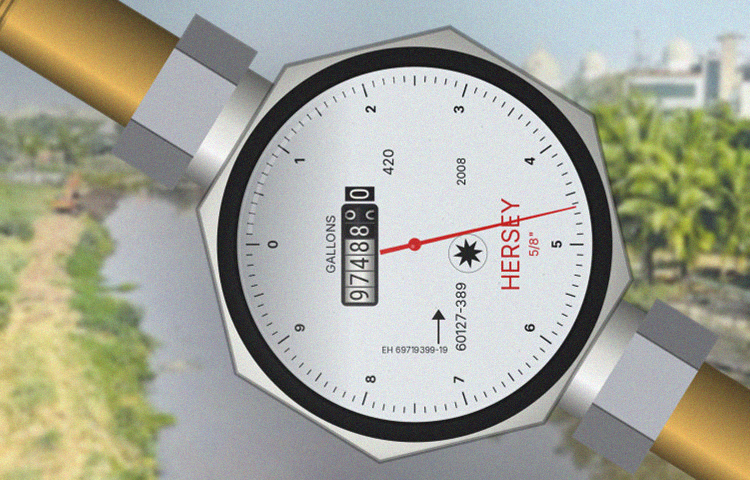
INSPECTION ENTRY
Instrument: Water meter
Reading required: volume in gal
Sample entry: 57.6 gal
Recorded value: 9748884.6 gal
